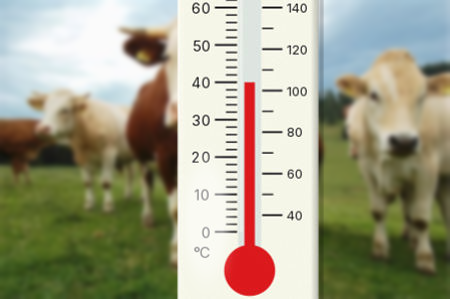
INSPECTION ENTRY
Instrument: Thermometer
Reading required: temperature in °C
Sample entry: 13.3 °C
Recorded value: 40 °C
